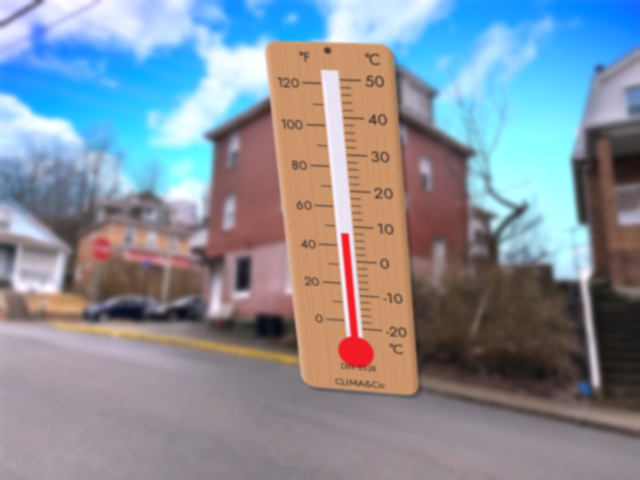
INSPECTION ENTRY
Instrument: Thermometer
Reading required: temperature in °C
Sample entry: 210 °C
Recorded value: 8 °C
